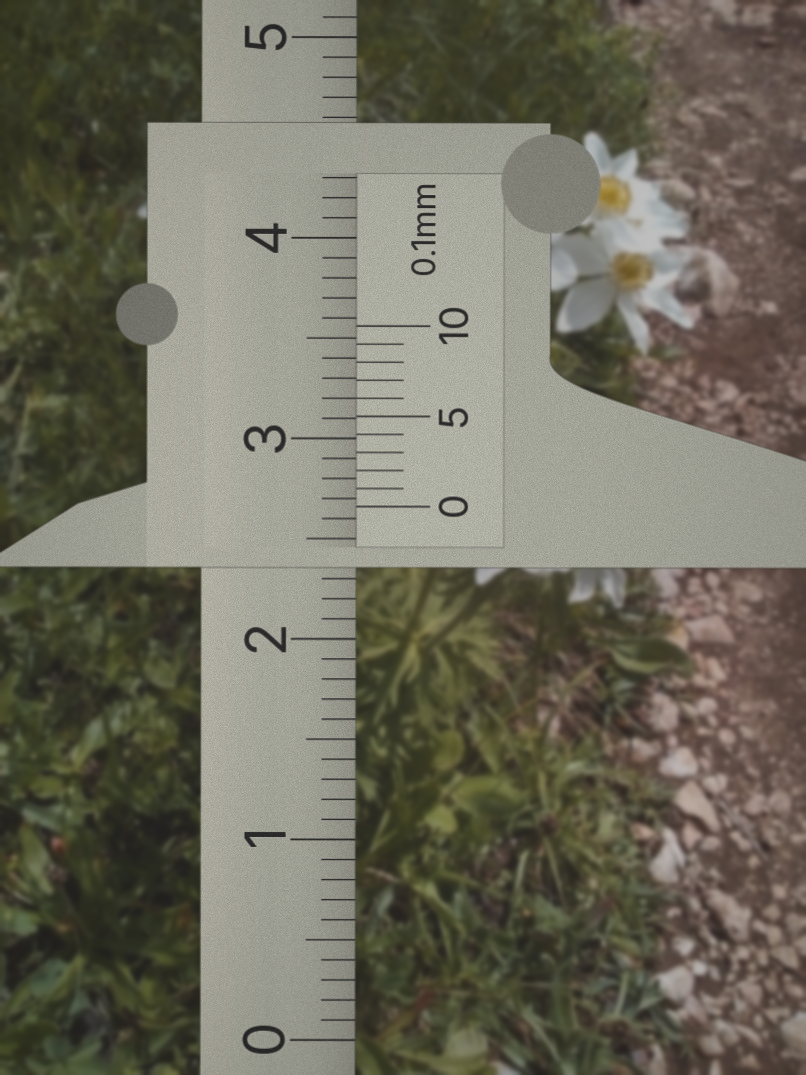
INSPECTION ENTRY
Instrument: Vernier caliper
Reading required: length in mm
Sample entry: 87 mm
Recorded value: 26.6 mm
